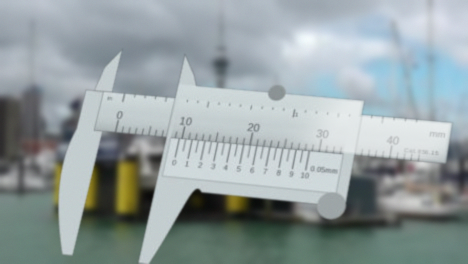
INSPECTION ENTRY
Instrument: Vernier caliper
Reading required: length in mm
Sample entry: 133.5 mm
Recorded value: 9.6 mm
